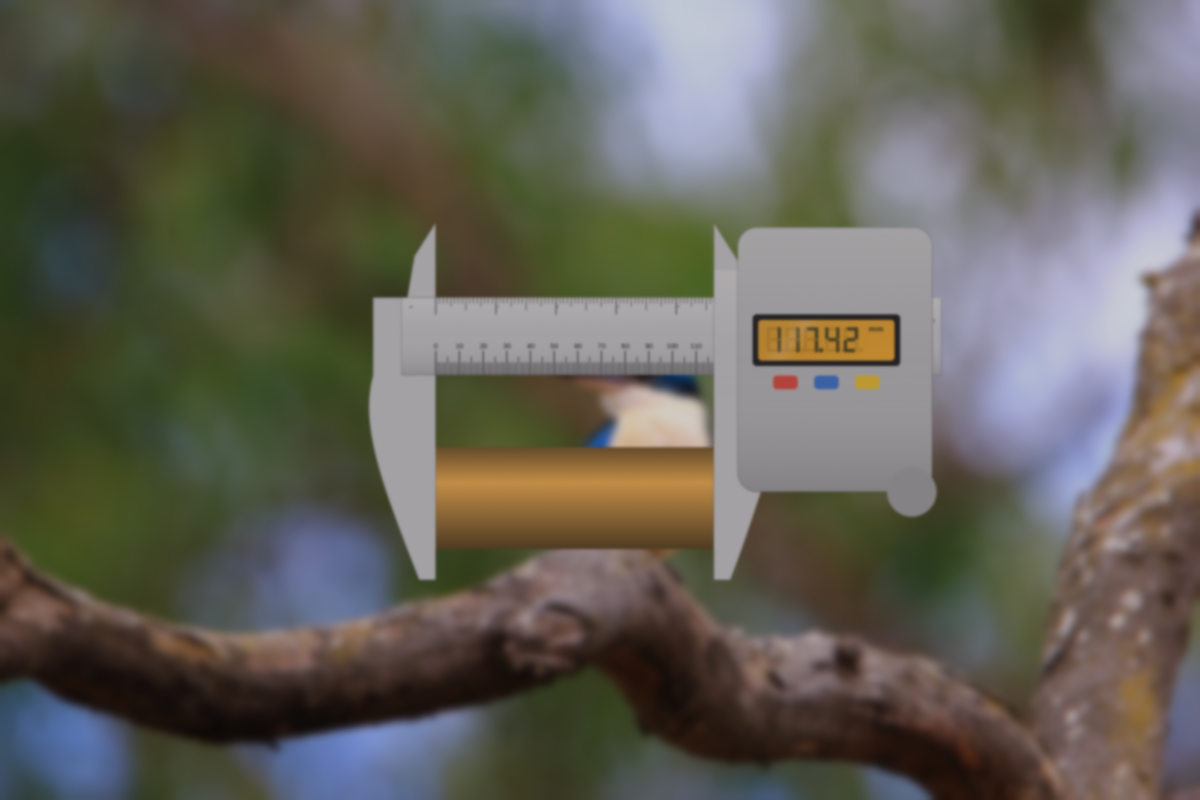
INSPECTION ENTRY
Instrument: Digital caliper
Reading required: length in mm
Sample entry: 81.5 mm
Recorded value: 117.42 mm
